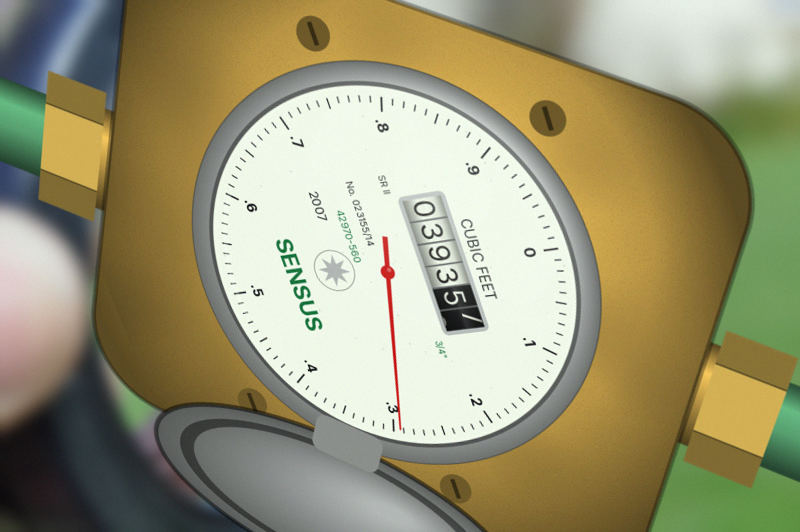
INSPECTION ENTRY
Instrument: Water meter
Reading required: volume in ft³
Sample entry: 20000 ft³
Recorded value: 39357.29 ft³
